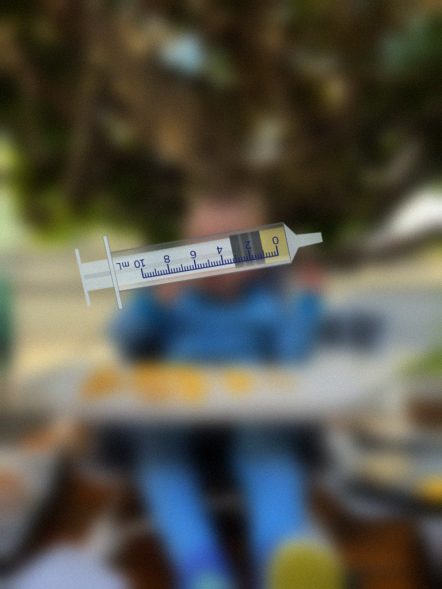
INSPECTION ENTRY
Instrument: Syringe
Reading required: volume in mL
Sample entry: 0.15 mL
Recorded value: 1 mL
